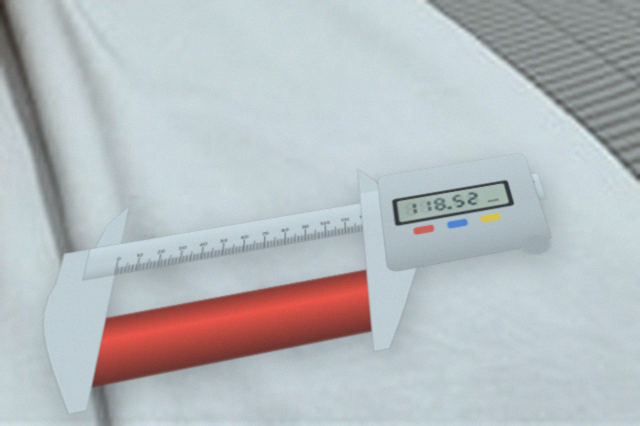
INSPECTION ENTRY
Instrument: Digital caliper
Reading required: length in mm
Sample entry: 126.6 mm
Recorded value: 118.52 mm
